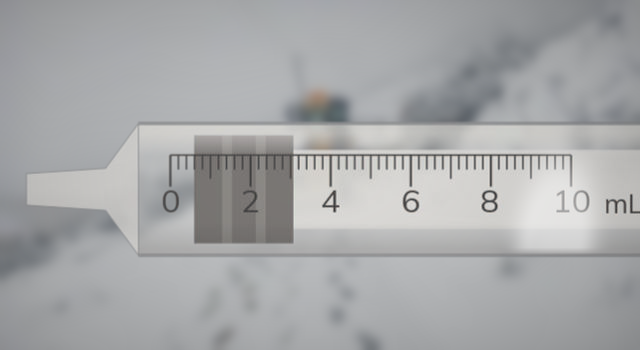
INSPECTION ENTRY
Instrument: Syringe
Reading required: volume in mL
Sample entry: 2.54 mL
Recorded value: 0.6 mL
